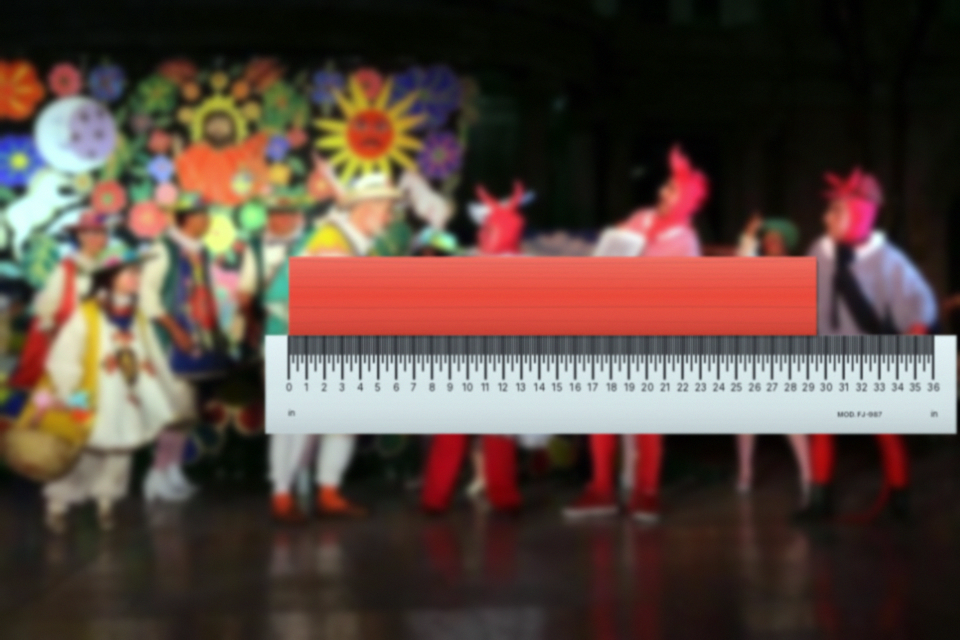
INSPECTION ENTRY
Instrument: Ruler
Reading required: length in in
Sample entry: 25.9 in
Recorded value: 29.5 in
